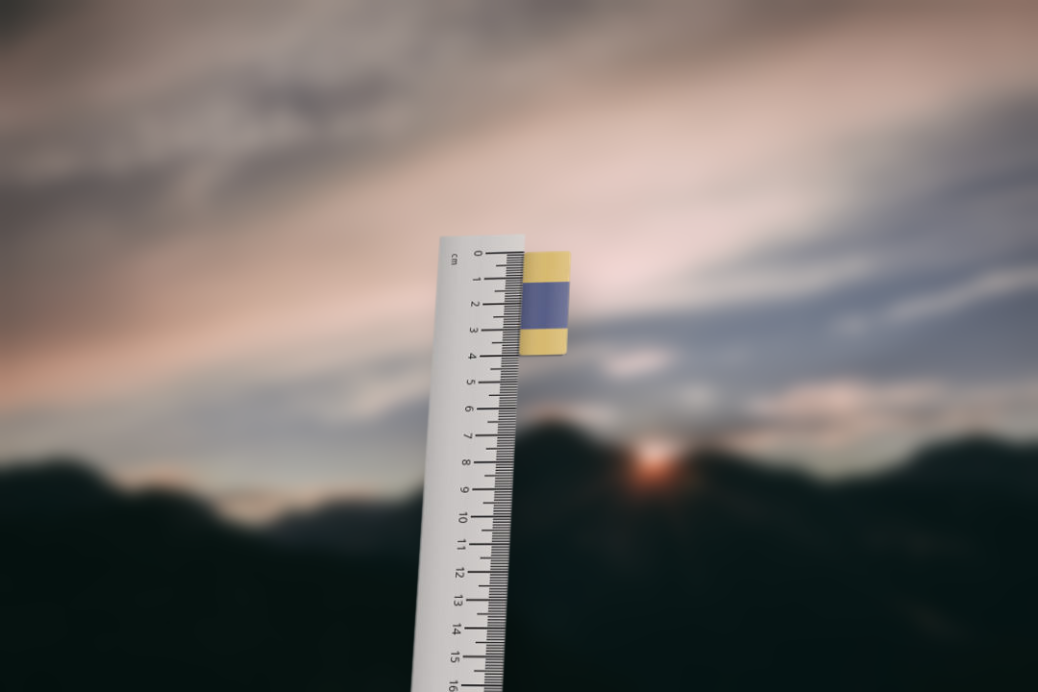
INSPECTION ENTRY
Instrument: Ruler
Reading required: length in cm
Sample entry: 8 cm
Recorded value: 4 cm
